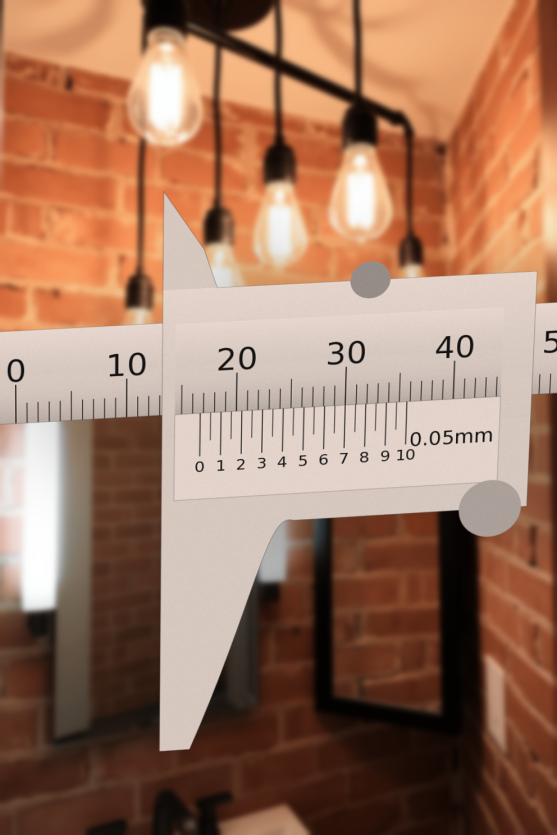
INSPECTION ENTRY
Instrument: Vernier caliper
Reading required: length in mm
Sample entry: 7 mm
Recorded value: 16.7 mm
